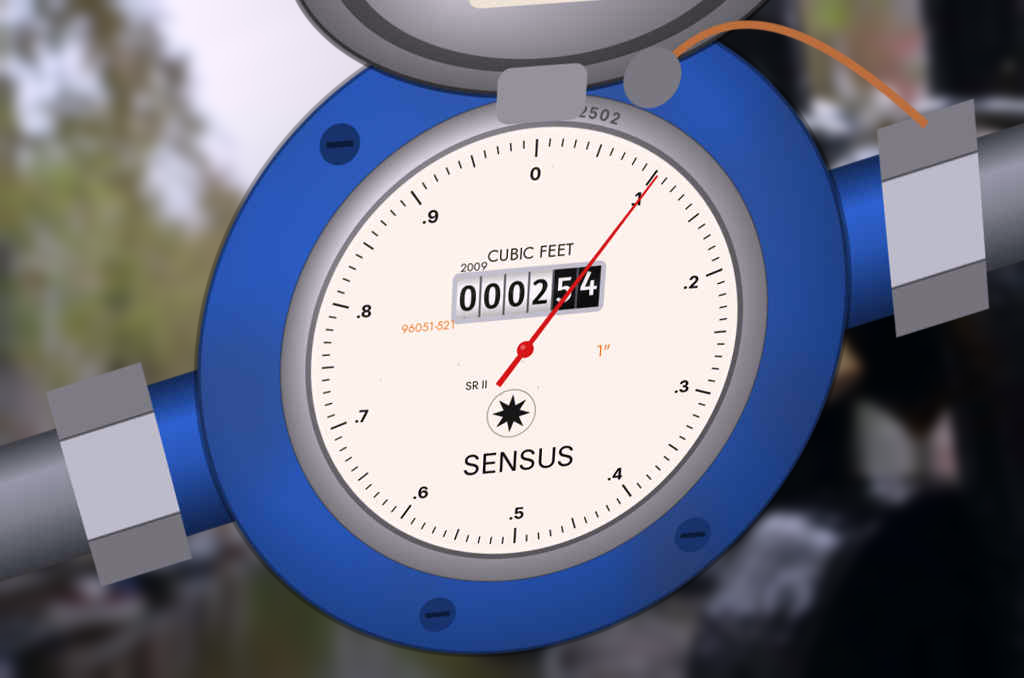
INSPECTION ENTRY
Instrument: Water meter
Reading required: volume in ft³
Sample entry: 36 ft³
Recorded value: 254.10 ft³
